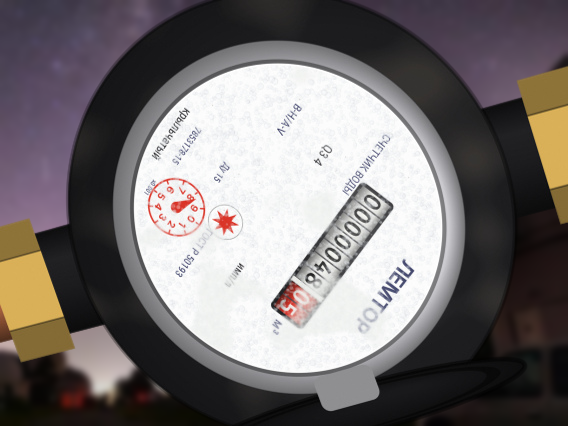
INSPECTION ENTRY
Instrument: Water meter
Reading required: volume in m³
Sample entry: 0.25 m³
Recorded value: 48.048 m³
